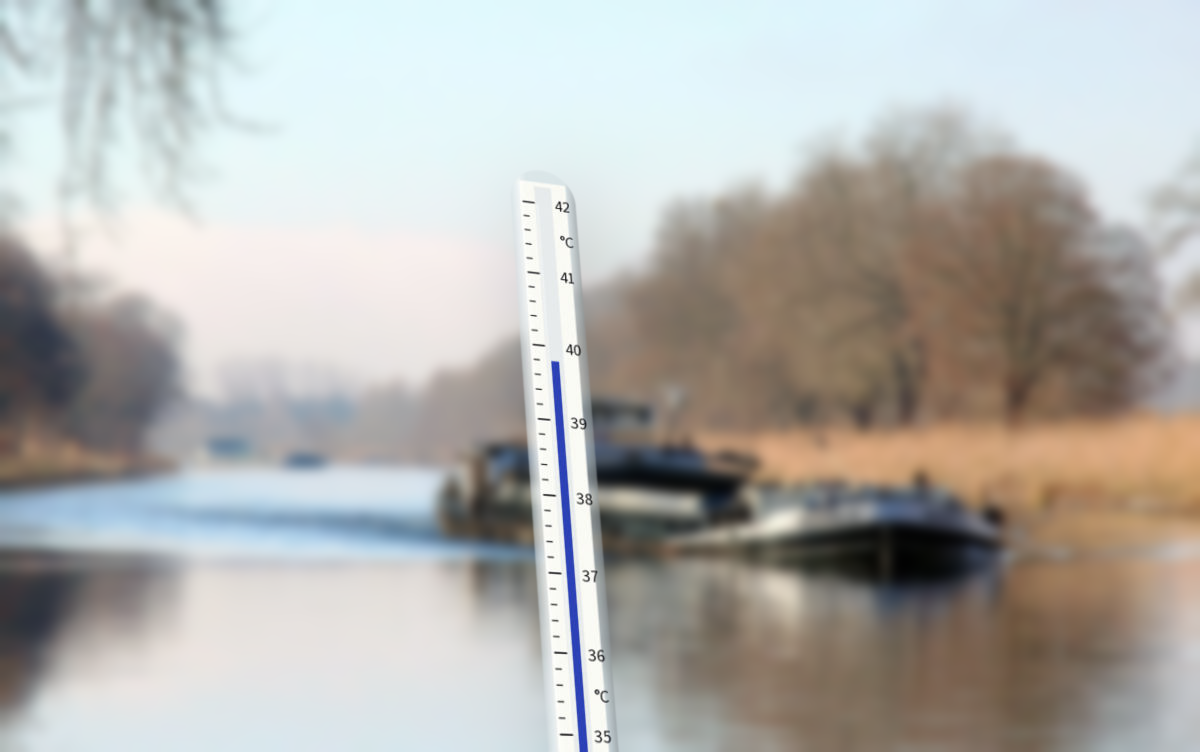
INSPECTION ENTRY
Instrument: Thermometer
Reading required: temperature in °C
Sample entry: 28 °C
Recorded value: 39.8 °C
